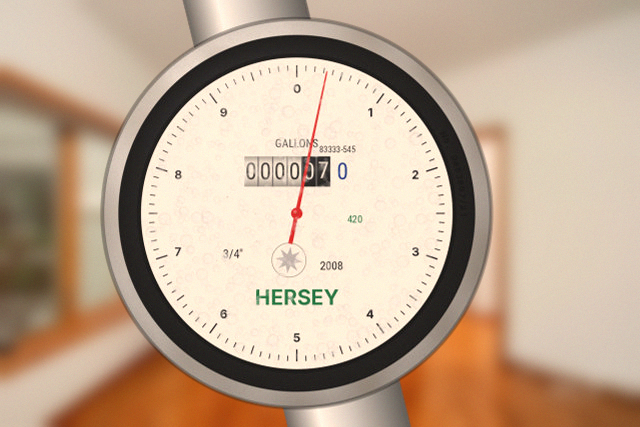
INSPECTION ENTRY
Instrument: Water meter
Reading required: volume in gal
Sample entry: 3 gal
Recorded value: 70.3 gal
